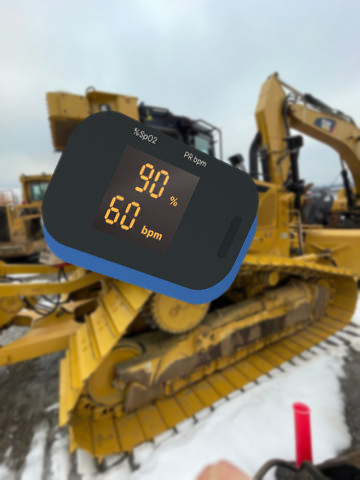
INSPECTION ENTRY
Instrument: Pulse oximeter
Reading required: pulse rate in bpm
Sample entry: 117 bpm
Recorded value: 60 bpm
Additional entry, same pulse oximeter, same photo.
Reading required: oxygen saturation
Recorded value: 90 %
